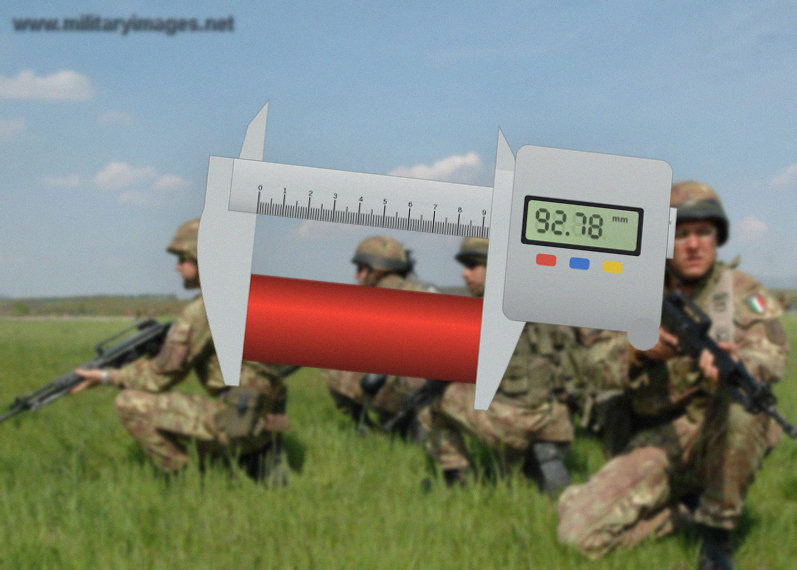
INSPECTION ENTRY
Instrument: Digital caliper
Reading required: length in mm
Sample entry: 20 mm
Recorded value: 92.78 mm
